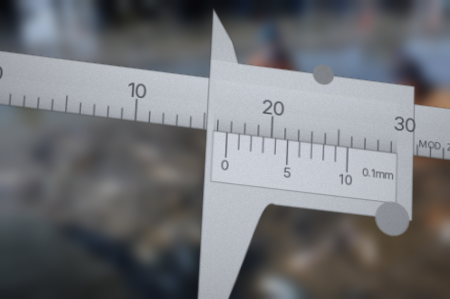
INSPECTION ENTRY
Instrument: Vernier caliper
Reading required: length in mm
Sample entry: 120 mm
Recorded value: 16.7 mm
